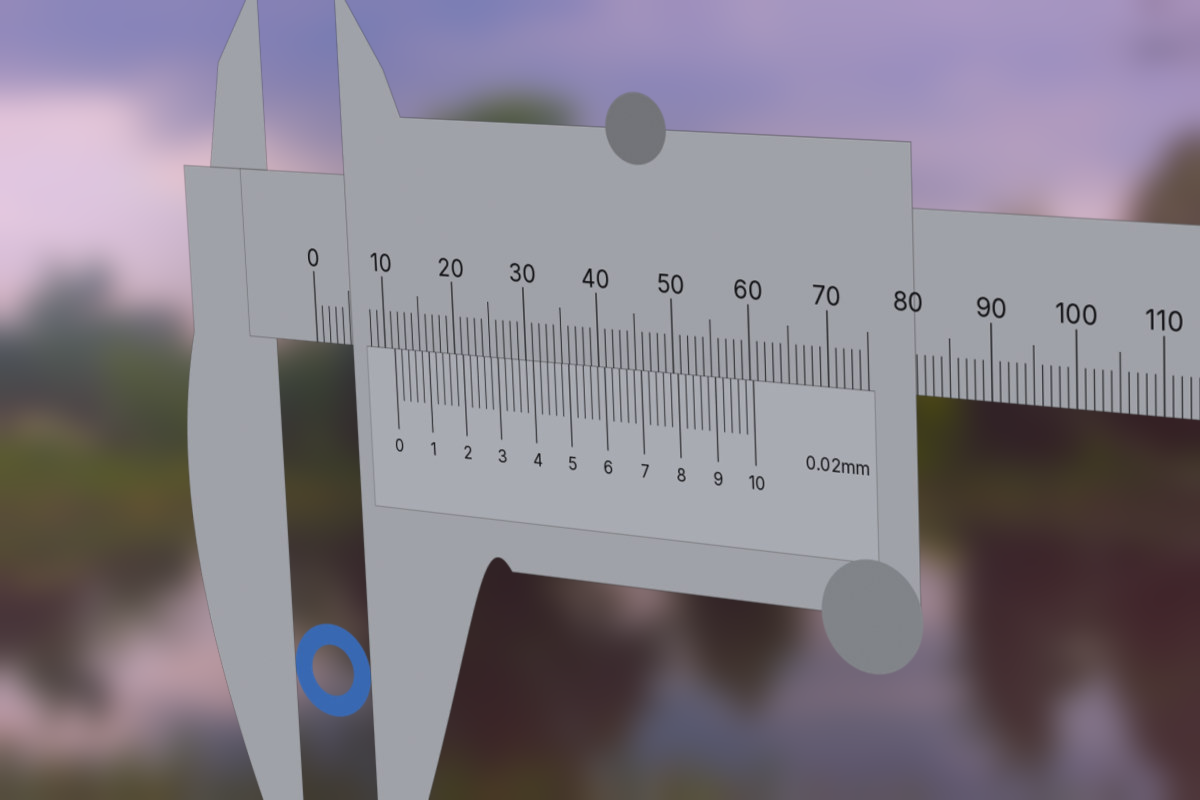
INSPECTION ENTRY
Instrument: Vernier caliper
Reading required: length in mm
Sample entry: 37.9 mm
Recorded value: 11.4 mm
